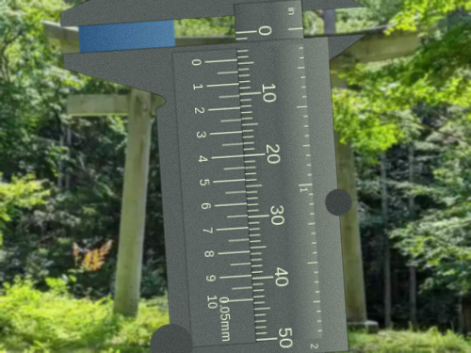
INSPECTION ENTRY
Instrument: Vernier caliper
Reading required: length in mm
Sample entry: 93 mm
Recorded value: 4.4 mm
